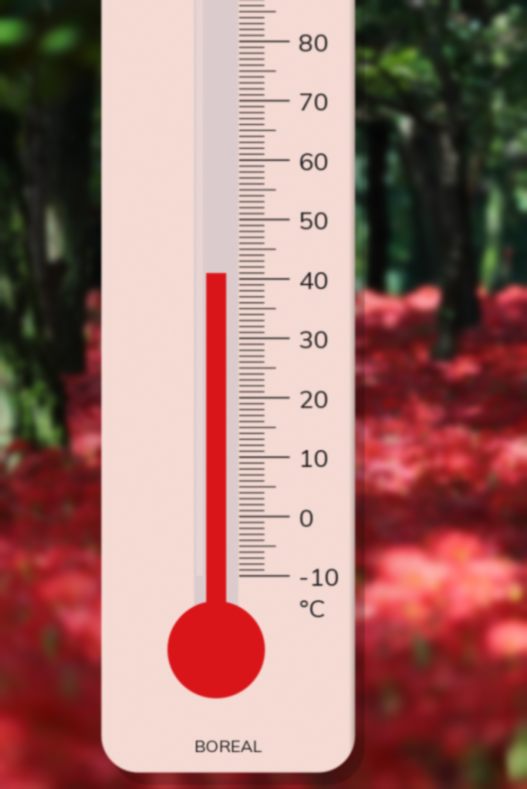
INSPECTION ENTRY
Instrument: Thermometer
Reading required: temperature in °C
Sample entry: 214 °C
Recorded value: 41 °C
